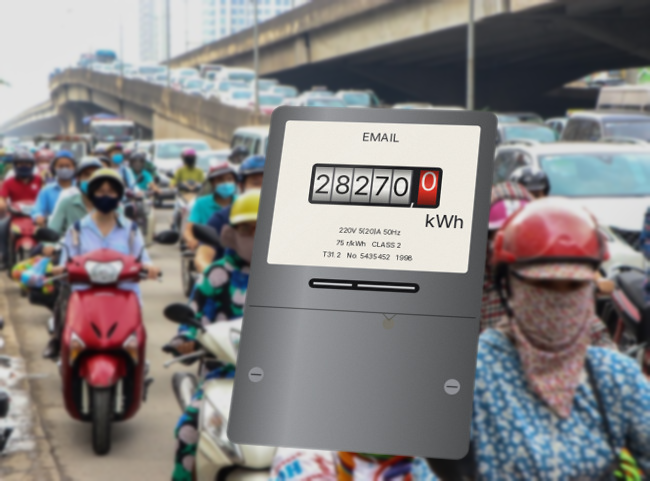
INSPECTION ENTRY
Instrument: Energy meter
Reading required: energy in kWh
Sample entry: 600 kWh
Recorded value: 28270.0 kWh
